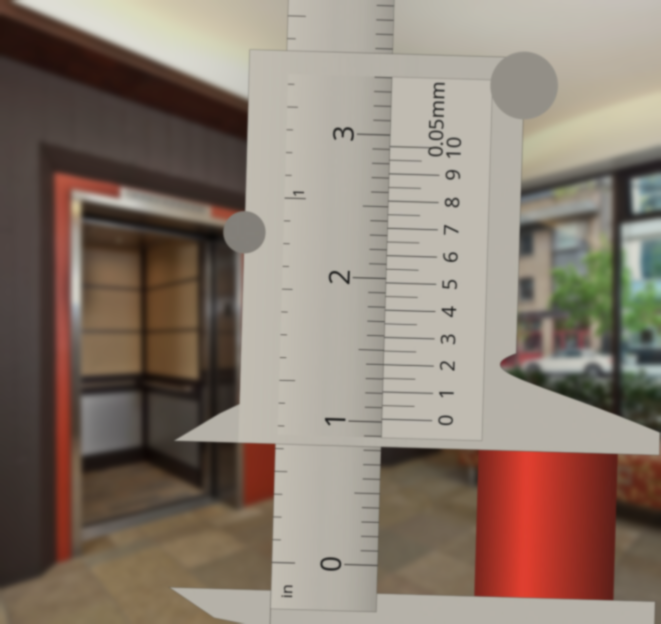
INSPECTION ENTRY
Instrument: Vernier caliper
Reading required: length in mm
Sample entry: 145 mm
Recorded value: 10.2 mm
